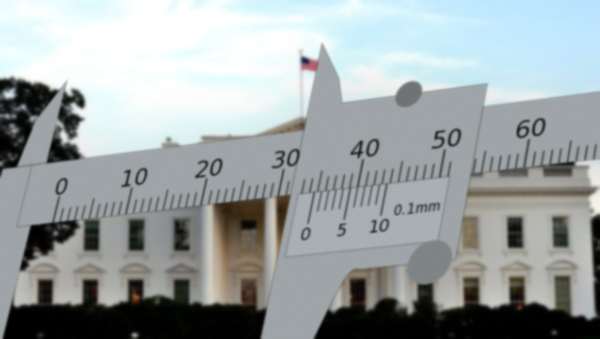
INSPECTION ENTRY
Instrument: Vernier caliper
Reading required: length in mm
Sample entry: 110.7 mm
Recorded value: 34.6 mm
